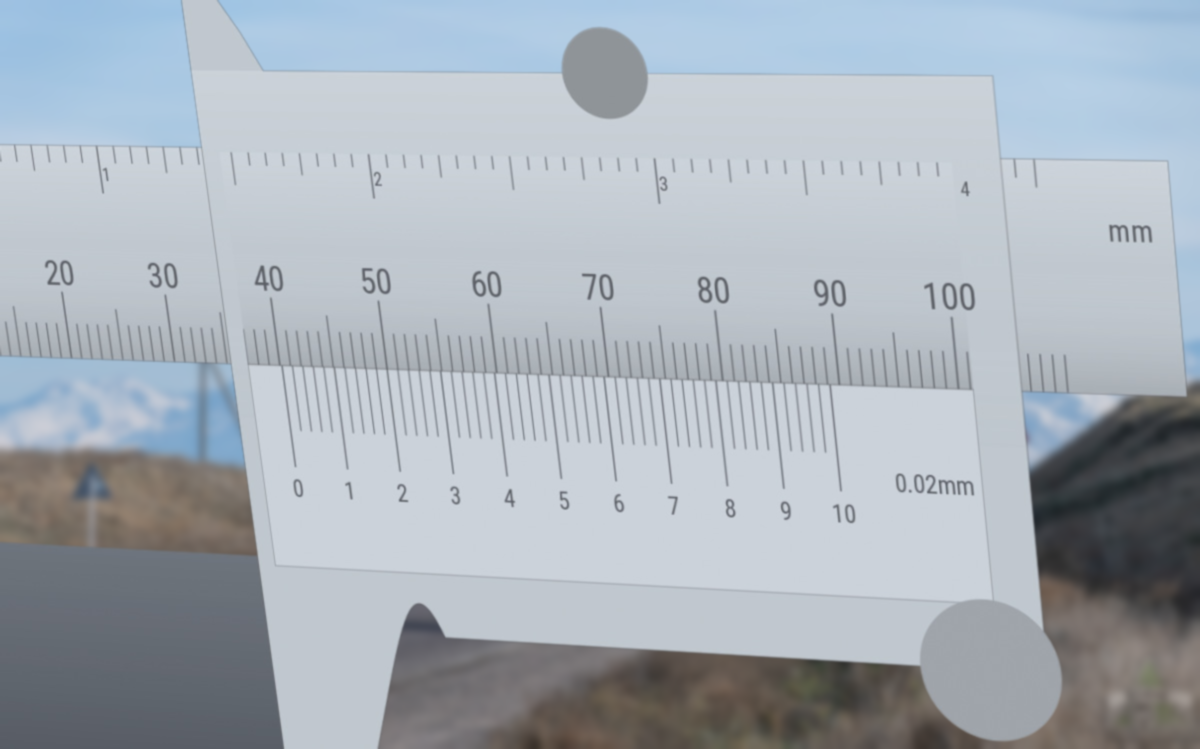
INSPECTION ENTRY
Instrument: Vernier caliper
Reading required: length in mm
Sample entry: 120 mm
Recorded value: 40.2 mm
